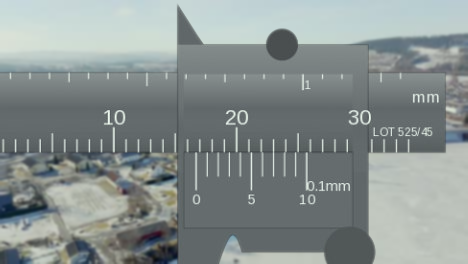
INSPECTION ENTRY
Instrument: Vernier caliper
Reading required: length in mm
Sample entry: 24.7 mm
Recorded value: 16.7 mm
